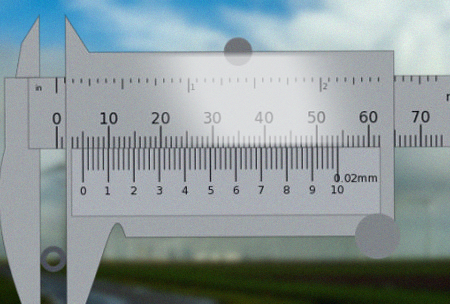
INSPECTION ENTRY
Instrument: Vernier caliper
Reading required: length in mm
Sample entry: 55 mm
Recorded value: 5.0 mm
